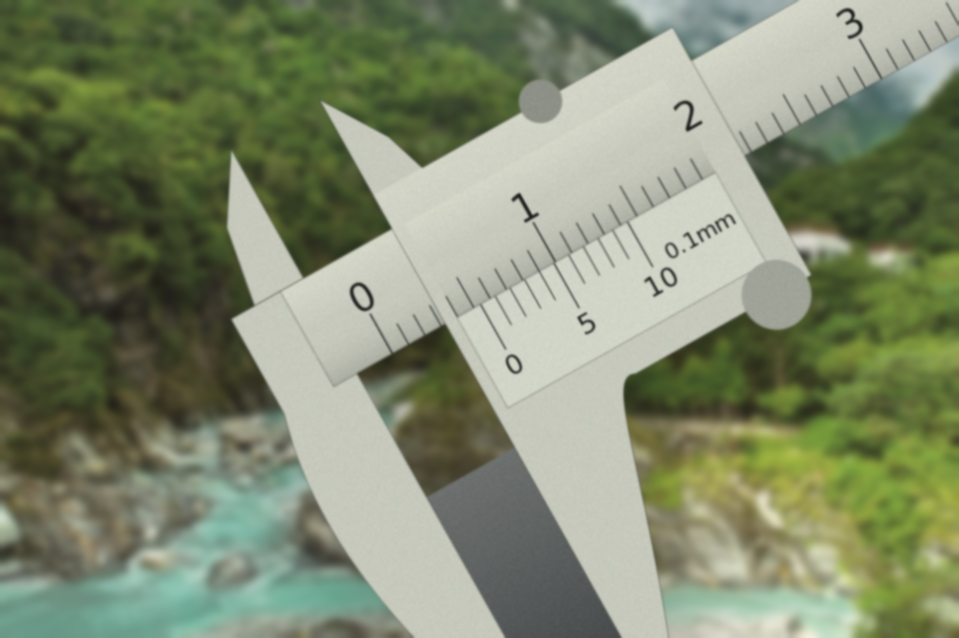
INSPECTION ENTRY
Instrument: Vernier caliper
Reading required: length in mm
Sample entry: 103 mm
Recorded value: 5.4 mm
